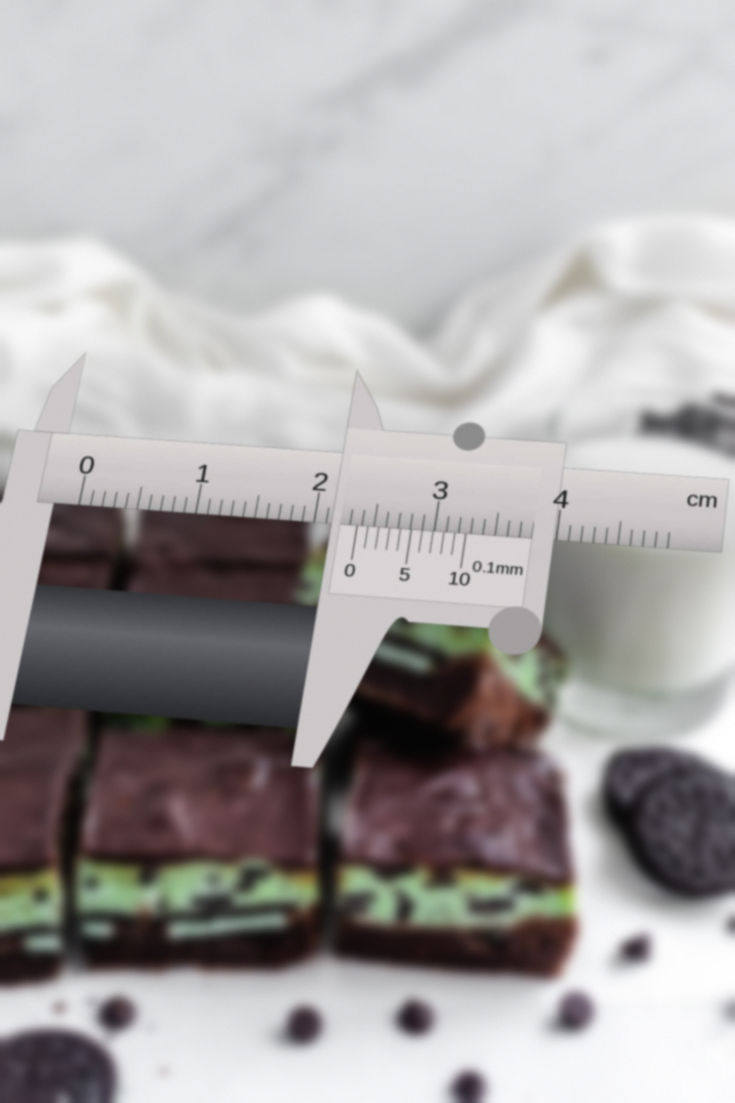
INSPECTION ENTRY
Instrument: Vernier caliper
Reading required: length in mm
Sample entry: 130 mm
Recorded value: 23.6 mm
